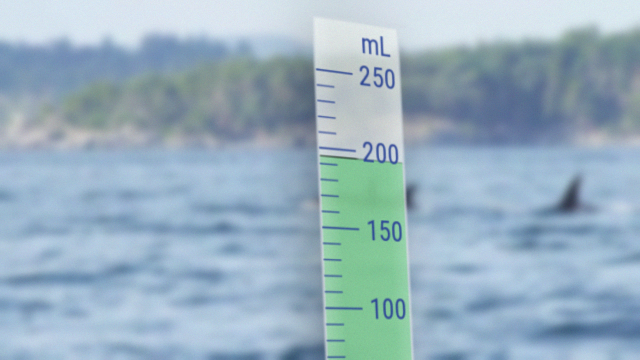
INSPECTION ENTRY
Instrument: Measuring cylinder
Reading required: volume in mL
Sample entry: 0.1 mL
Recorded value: 195 mL
